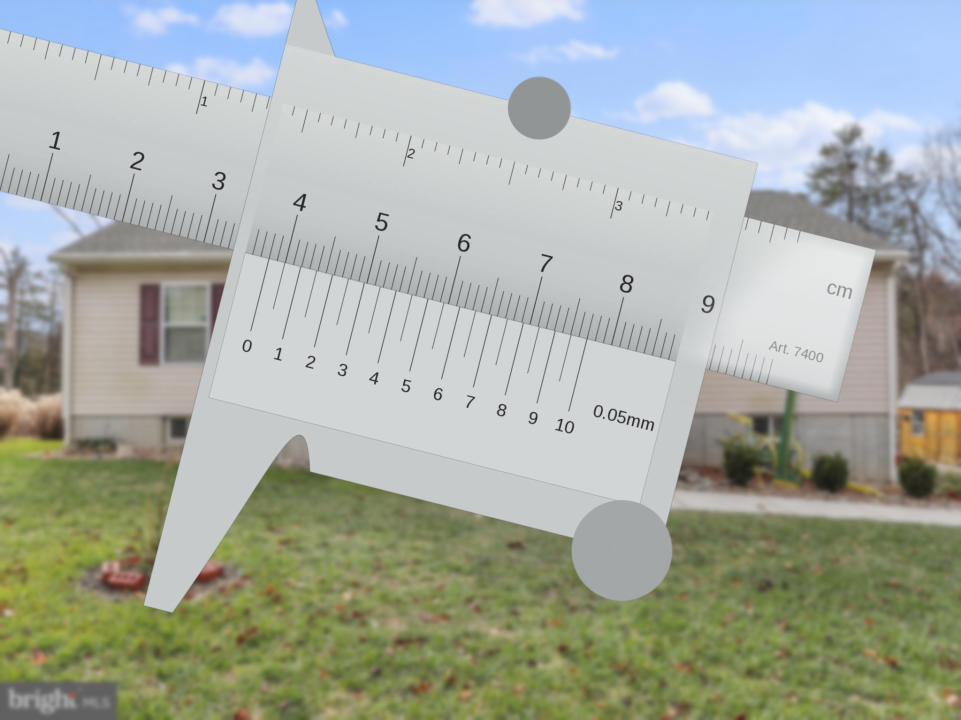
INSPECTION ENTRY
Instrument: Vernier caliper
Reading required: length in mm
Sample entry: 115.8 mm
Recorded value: 38.0 mm
